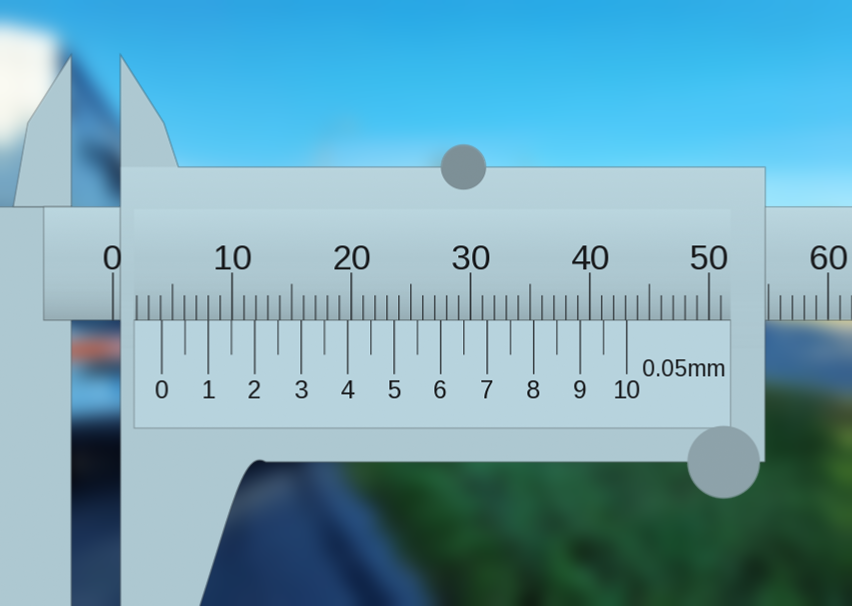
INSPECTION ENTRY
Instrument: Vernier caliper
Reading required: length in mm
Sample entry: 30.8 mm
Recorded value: 4.1 mm
